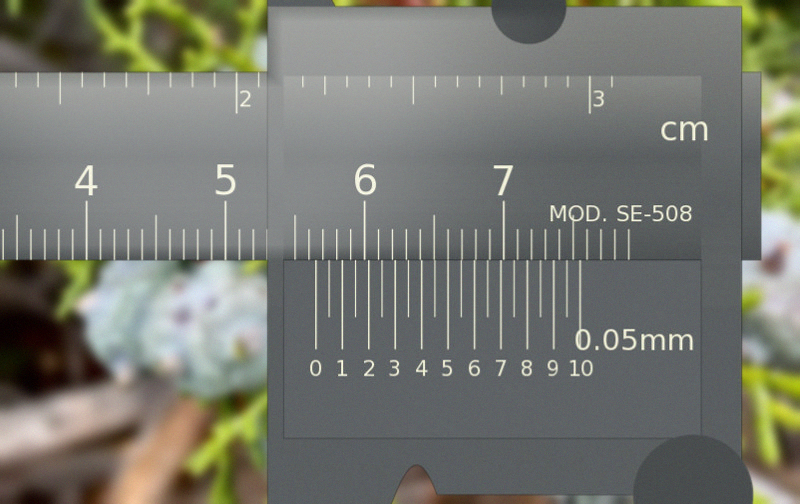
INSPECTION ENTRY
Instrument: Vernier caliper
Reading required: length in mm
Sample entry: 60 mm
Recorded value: 56.5 mm
